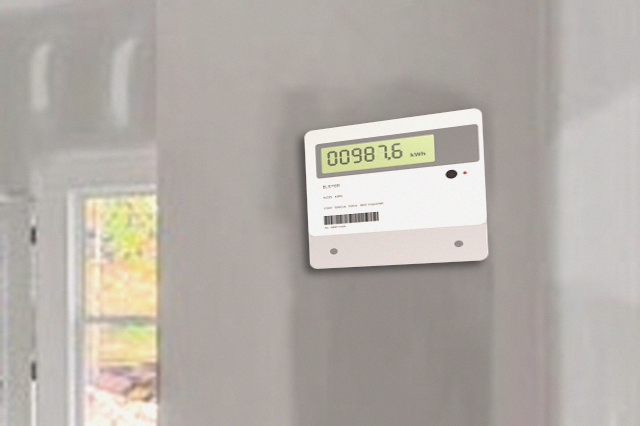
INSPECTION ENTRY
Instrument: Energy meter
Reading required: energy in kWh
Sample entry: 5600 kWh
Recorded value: 987.6 kWh
